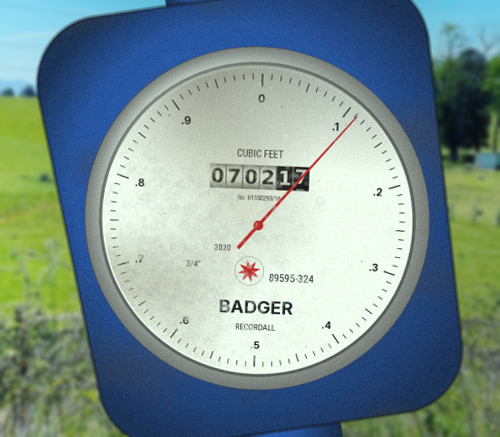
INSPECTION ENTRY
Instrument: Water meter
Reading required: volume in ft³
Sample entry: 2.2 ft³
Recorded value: 70217.11 ft³
